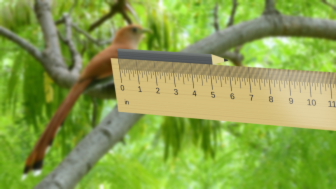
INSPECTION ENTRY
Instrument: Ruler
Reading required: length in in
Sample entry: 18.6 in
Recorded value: 6 in
